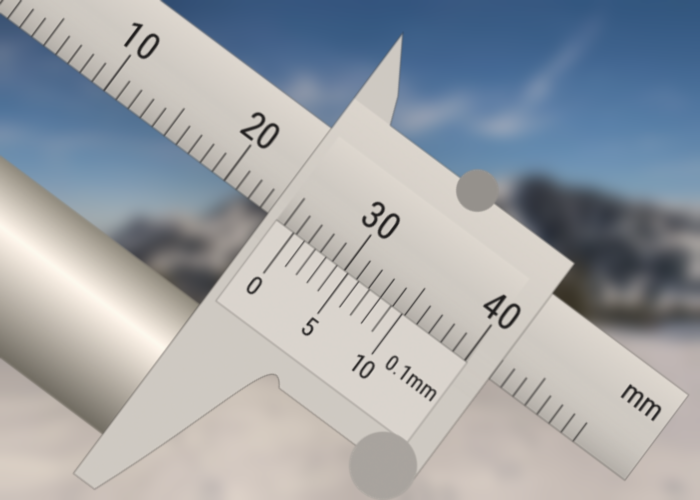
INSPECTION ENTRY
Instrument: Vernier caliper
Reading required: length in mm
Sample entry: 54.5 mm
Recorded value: 25.8 mm
